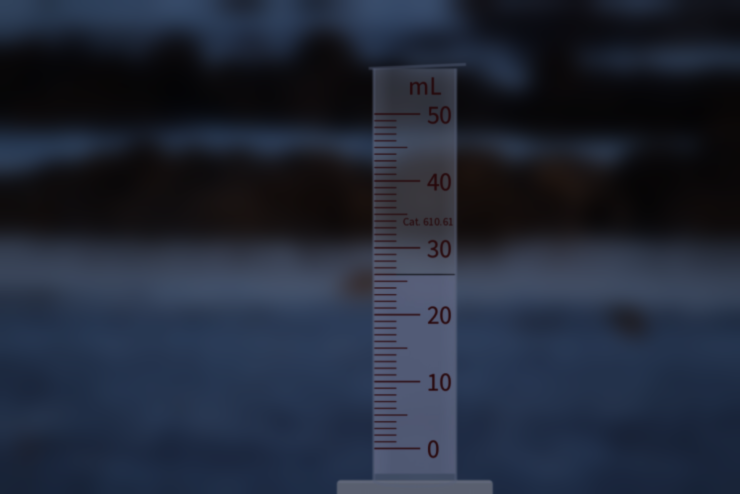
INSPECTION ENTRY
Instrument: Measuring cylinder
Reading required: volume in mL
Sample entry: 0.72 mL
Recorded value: 26 mL
